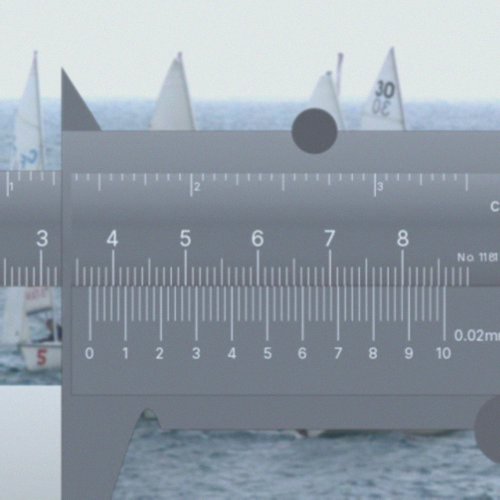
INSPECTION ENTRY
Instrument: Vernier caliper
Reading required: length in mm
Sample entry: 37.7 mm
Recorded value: 36.8 mm
